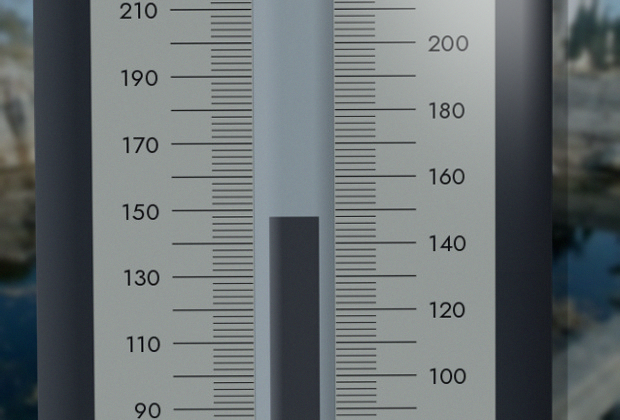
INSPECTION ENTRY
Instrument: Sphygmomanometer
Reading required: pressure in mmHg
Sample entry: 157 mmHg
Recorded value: 148 mmHg
